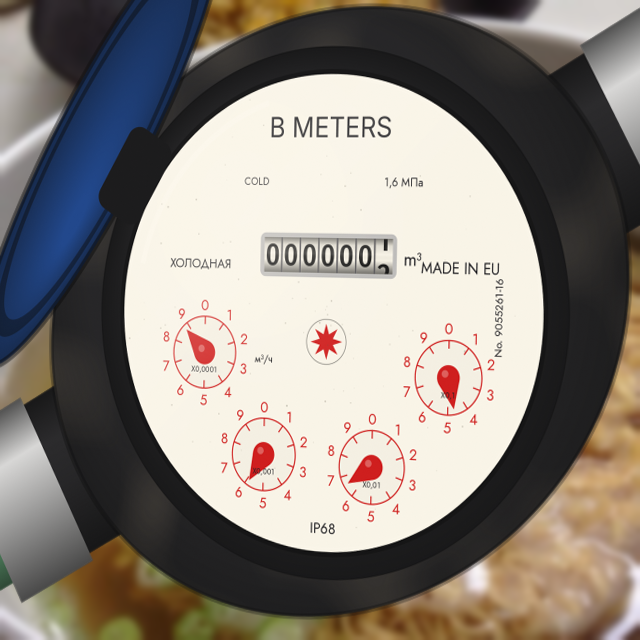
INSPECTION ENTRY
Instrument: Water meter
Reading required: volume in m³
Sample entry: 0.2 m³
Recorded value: 1.4658 m³
